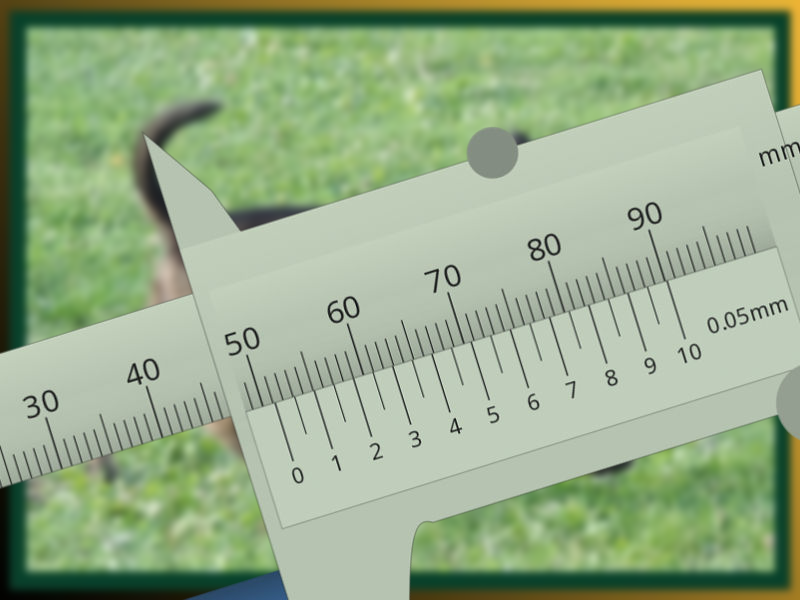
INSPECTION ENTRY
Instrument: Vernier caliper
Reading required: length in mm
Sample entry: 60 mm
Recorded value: 51.2 mm
